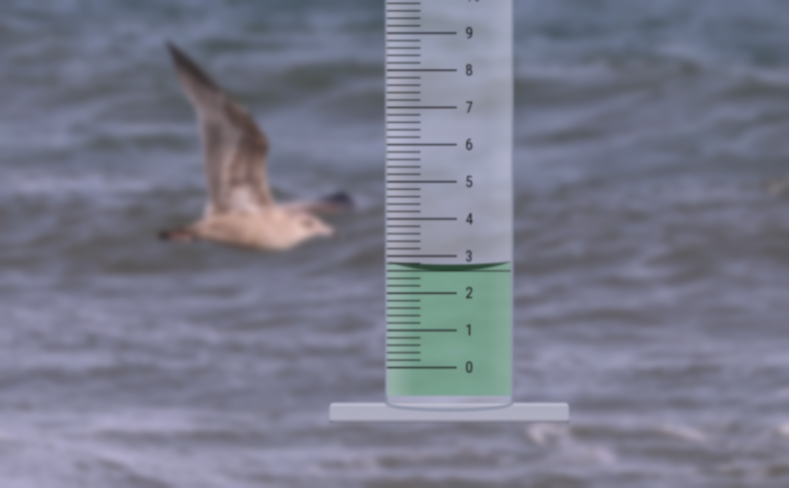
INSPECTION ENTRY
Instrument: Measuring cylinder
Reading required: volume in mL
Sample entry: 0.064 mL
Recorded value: 2.6 mL
